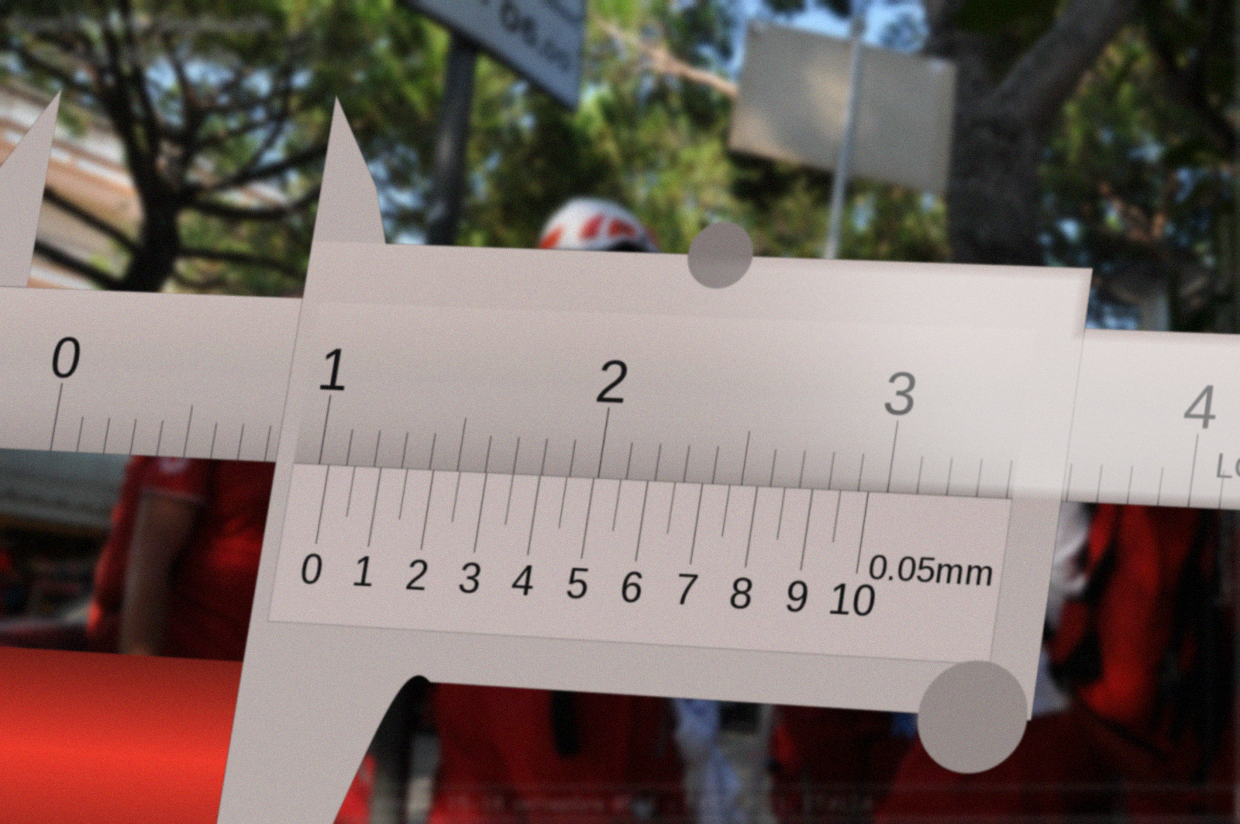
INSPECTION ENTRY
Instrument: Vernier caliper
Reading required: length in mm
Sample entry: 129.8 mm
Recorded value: 10.35 mm
